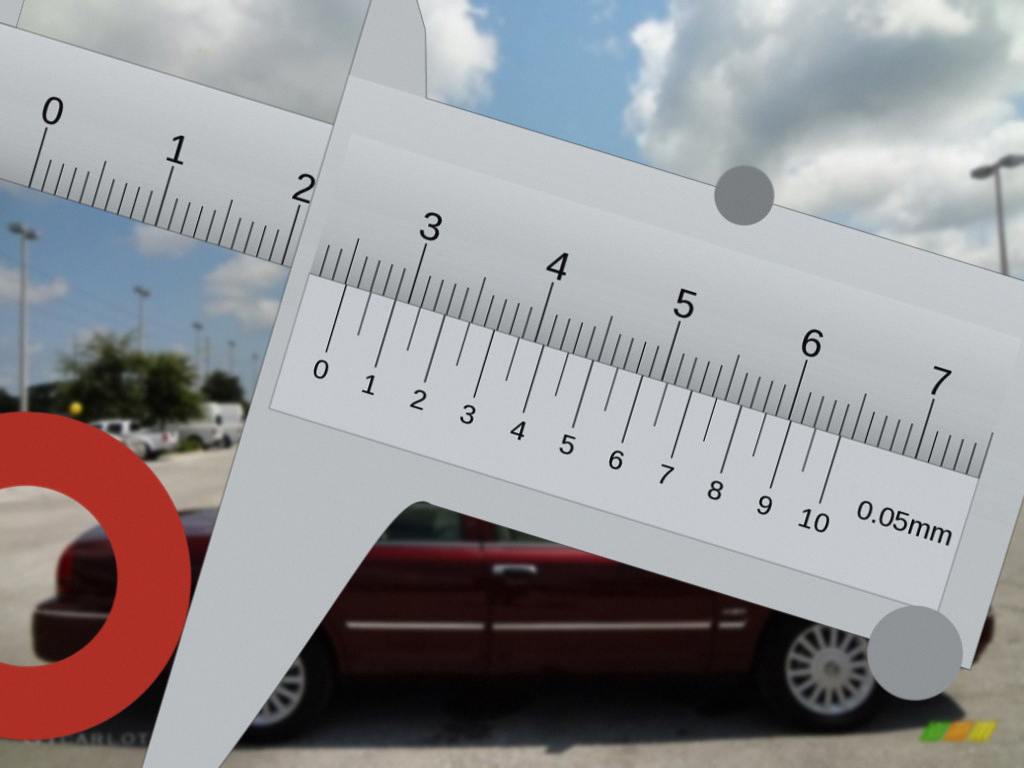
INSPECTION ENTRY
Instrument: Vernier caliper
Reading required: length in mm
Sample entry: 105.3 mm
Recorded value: 25.1 mm
